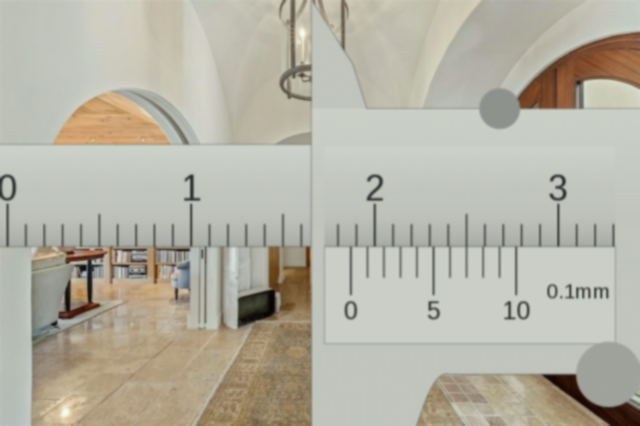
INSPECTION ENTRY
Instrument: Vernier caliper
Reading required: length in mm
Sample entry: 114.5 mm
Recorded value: 18.7 mm
